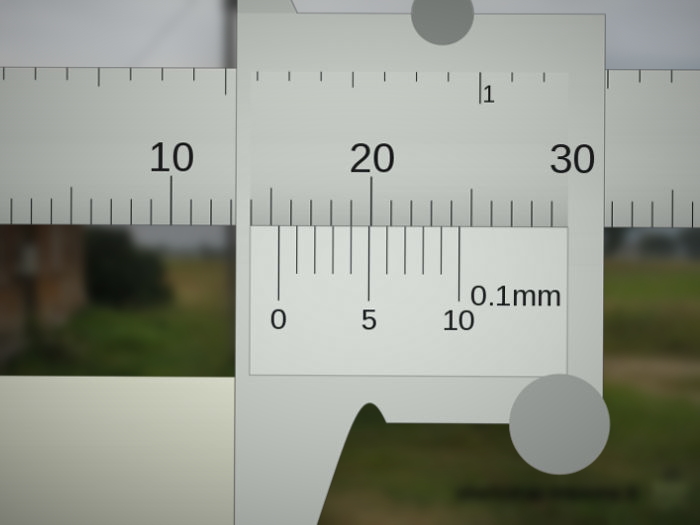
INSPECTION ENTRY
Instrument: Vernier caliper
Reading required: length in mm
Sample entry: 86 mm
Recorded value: 15.4 mm
